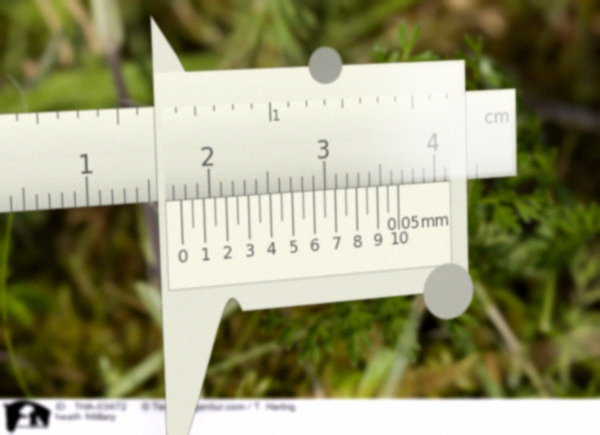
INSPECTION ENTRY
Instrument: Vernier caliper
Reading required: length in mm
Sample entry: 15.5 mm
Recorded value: 17.6 mm
